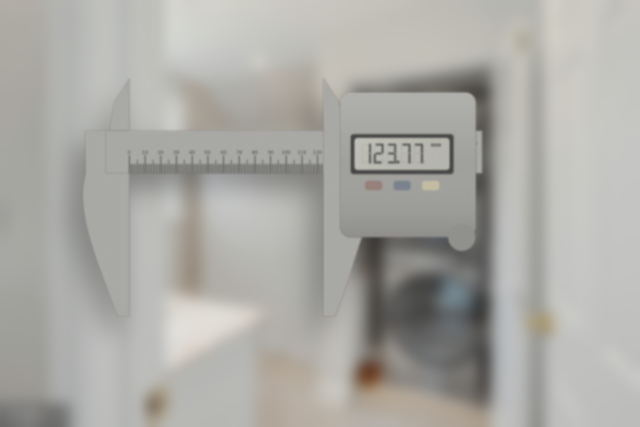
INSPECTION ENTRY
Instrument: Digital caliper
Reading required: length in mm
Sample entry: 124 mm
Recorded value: 123.77 mm
